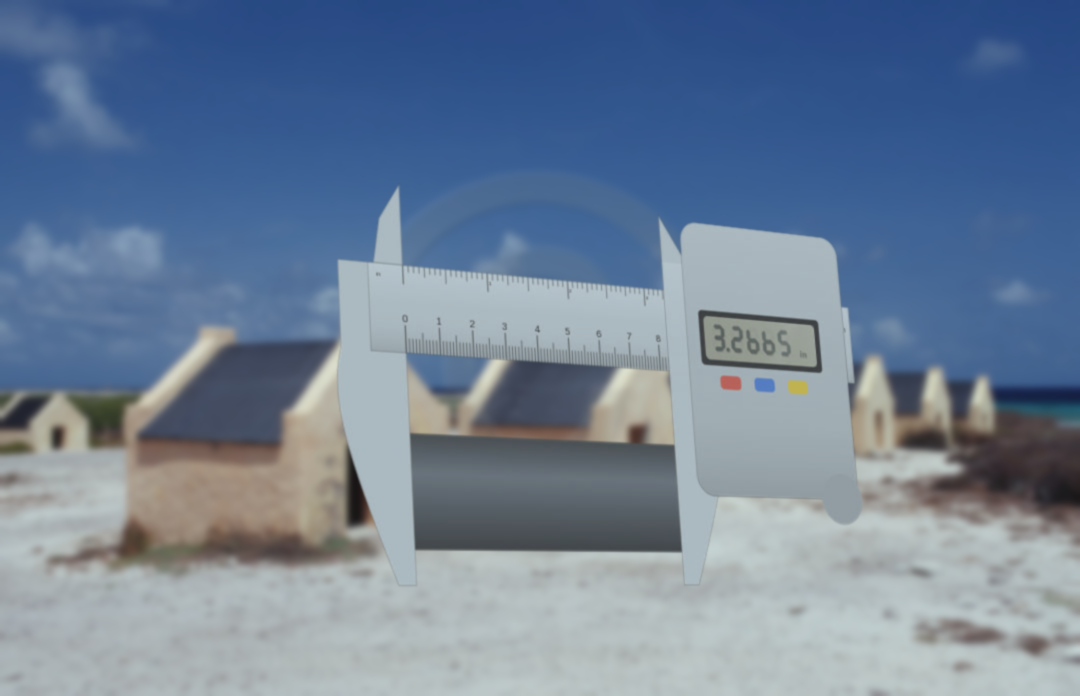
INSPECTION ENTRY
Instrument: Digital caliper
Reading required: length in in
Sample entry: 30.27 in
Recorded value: 3.2665 in
